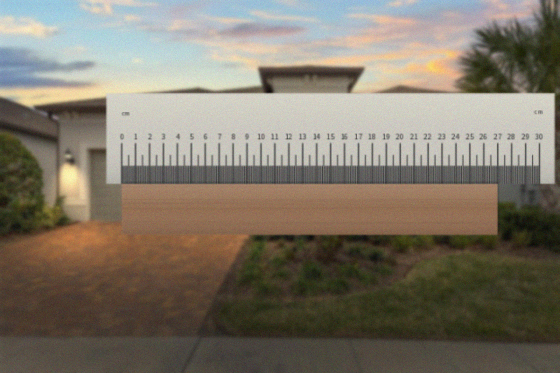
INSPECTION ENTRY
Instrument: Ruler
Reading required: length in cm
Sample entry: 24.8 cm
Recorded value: 27 cm
